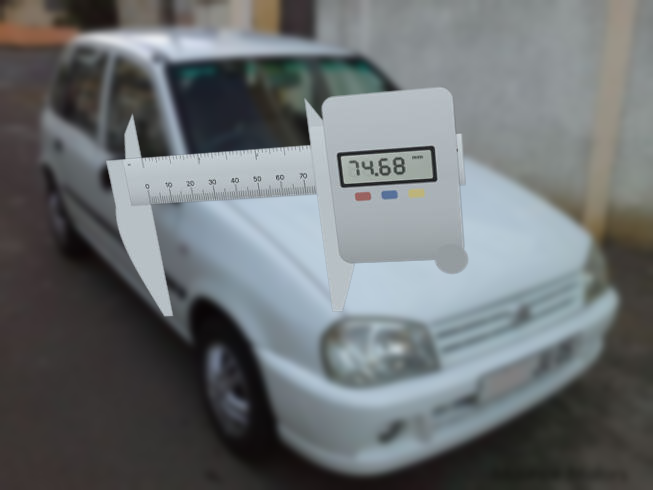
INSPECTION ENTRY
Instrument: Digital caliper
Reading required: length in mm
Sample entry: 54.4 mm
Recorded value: 74.68 mm
